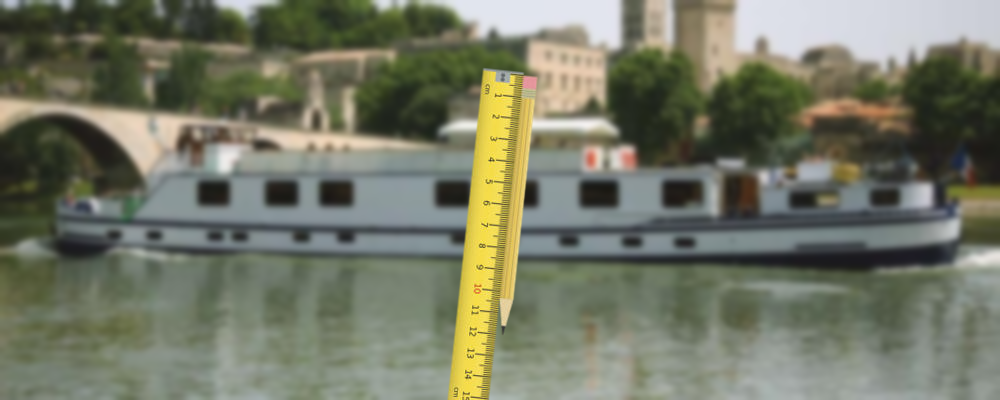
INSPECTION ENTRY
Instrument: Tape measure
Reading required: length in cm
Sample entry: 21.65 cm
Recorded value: 12 cm
